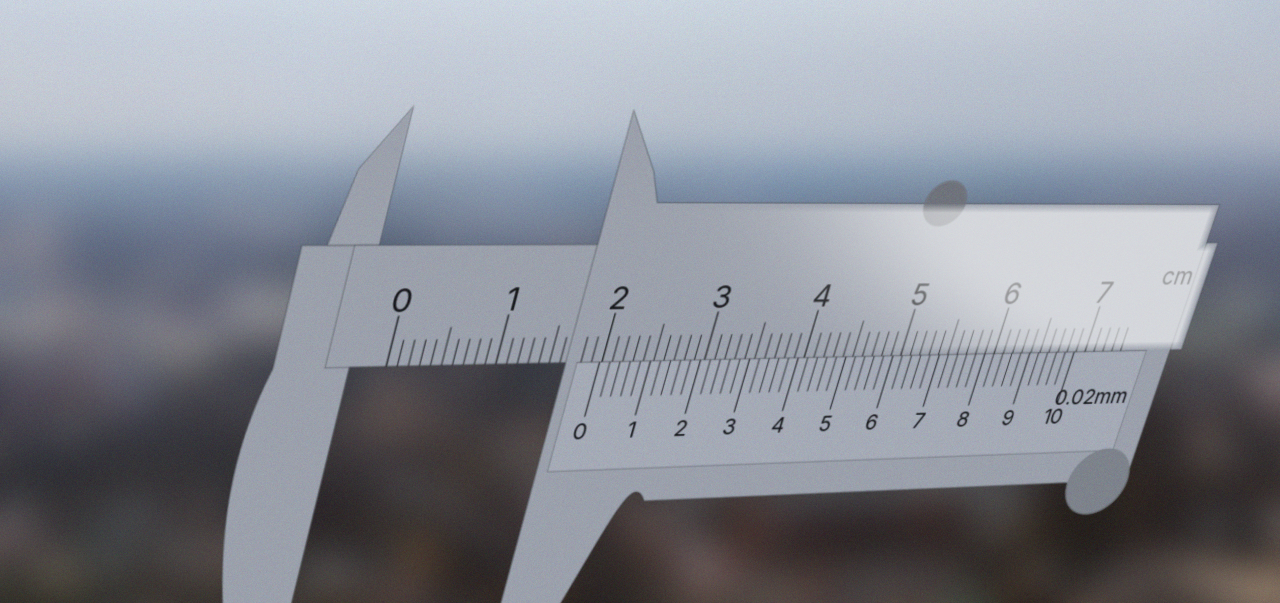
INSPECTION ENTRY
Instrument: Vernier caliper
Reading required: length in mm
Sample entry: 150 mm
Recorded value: 19.8 mm
